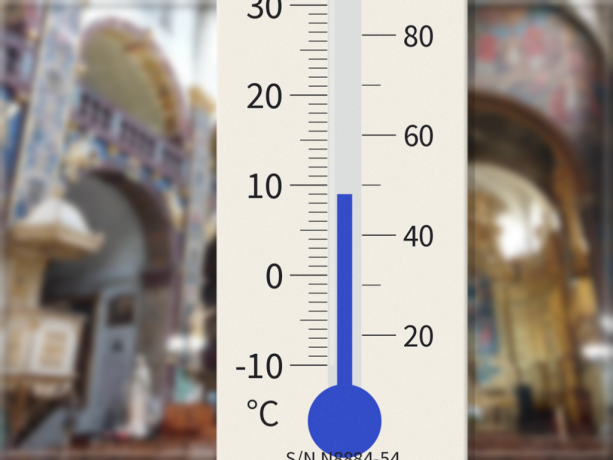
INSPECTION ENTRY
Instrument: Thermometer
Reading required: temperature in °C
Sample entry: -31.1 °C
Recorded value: 9 °C
